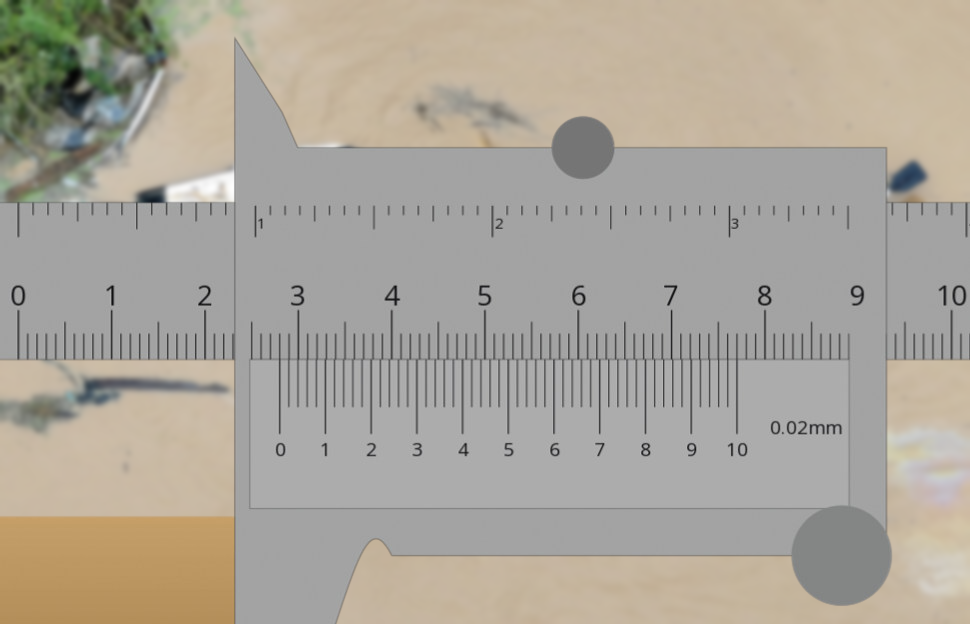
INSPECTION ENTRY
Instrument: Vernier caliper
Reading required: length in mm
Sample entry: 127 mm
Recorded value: 28.0 mm
